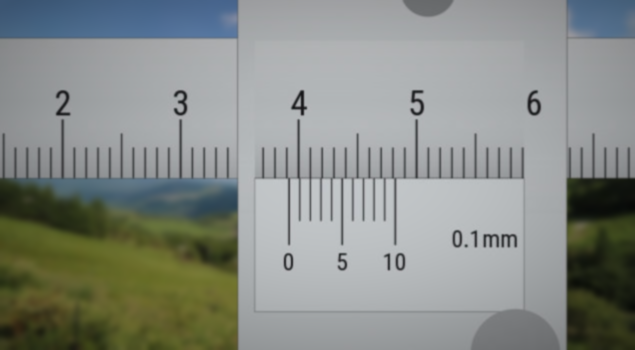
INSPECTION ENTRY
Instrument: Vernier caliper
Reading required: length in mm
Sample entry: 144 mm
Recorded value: 39.2 mm
